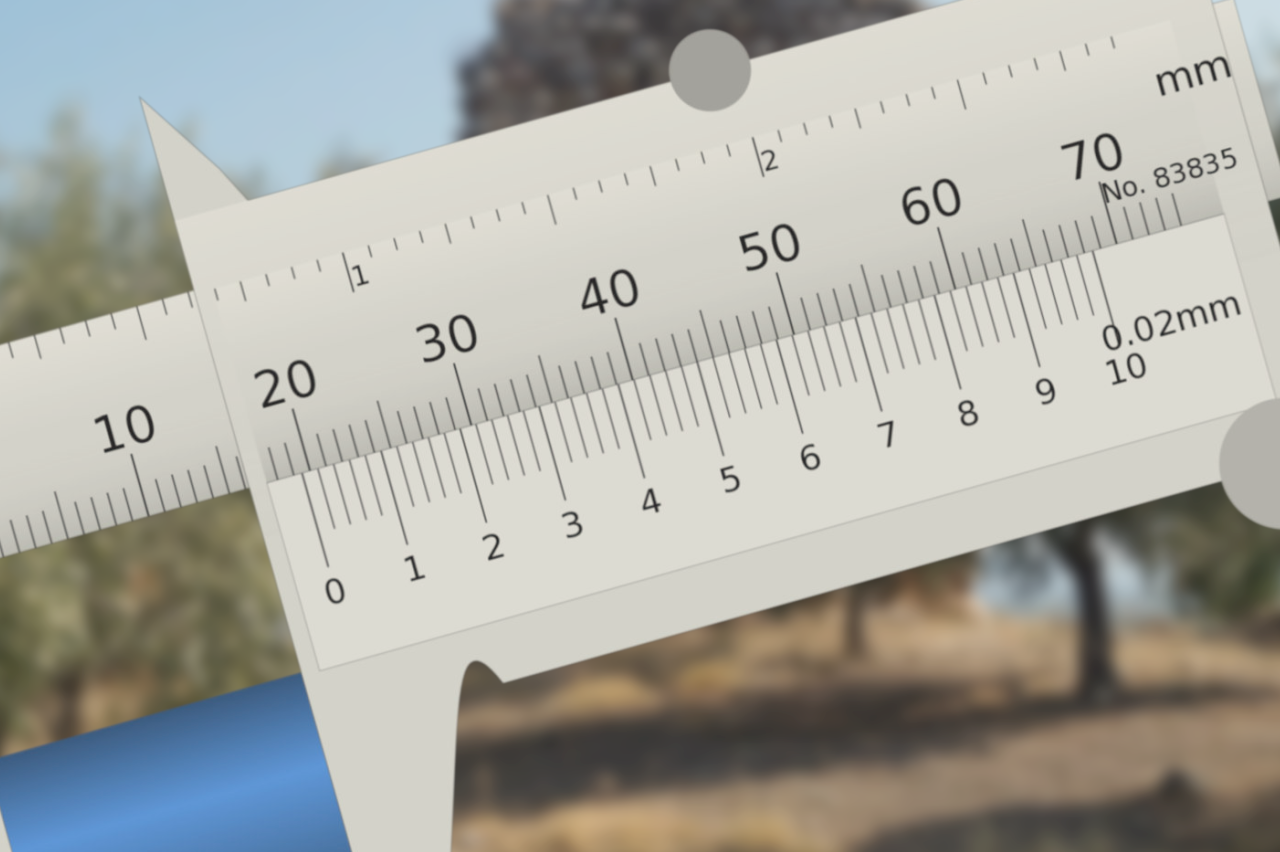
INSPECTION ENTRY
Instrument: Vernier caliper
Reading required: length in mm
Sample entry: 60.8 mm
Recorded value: 19.5 mm
